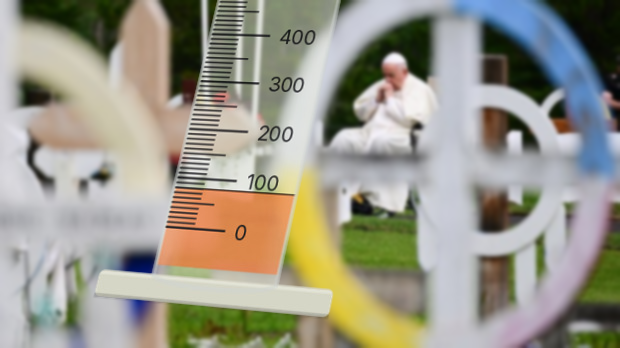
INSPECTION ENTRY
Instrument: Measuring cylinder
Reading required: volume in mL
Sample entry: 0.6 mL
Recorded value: 80 mL
